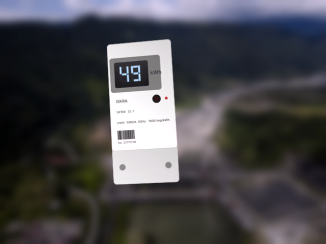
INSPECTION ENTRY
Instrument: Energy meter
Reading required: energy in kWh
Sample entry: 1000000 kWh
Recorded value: 49 kWh
